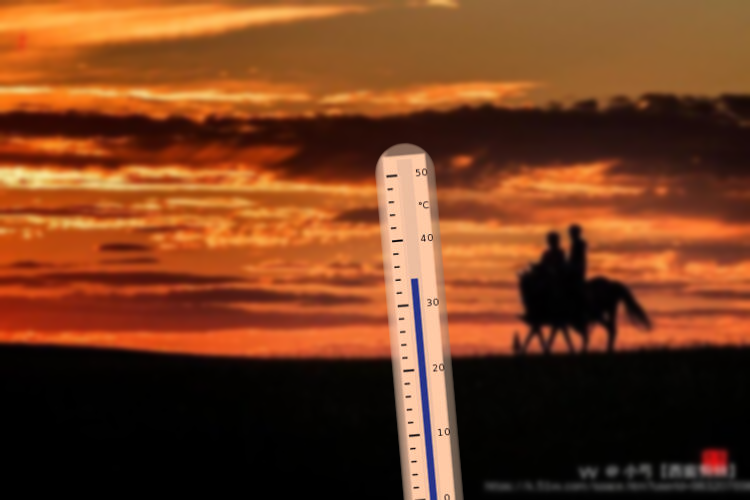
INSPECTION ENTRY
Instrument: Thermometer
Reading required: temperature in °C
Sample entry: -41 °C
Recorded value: 34 °C
